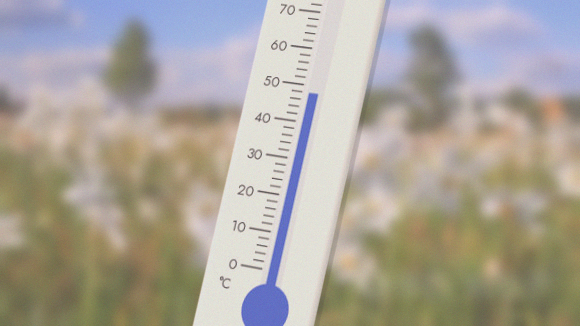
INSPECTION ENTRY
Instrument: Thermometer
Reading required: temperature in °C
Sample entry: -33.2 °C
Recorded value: 48 °C
